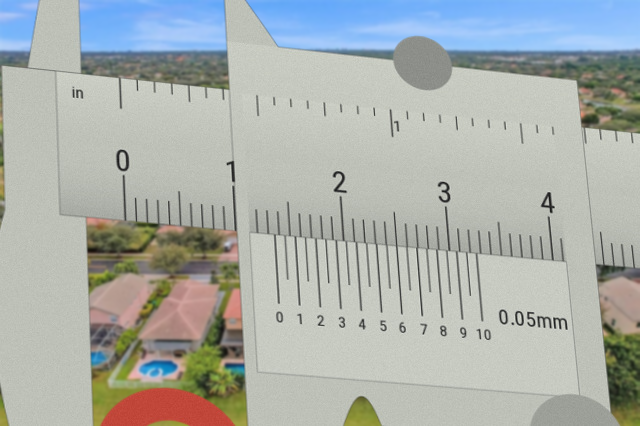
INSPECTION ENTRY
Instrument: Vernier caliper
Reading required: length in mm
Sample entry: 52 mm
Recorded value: 13.6 mm
